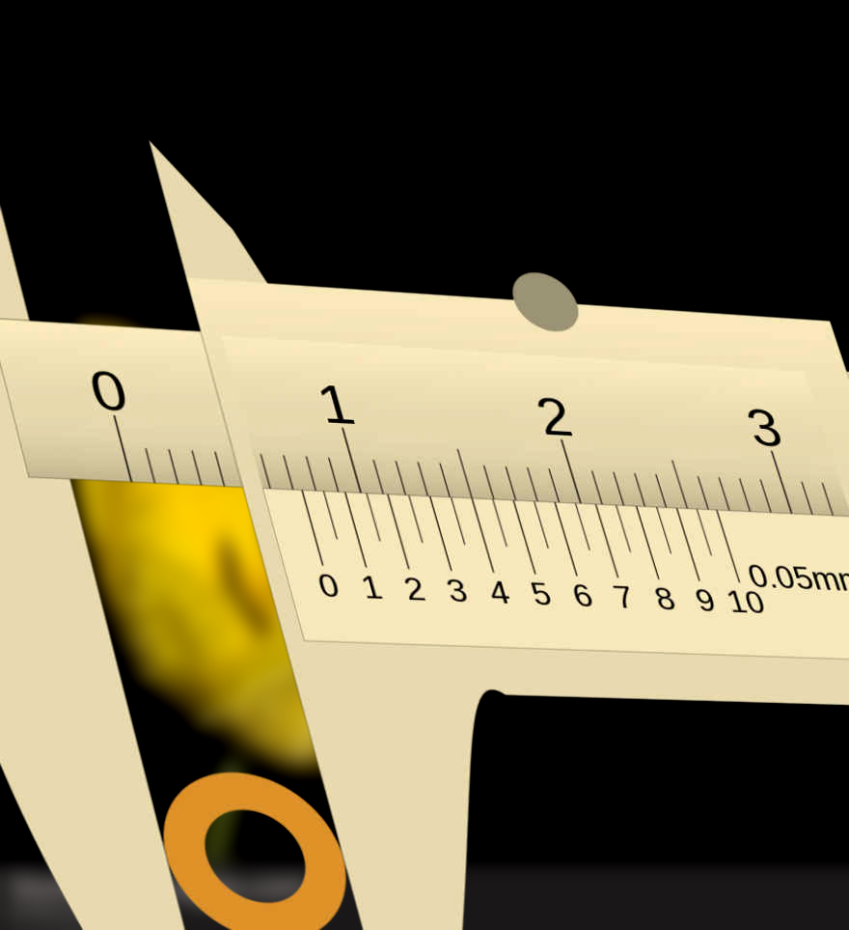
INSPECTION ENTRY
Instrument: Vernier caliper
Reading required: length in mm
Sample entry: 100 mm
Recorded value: 7.4 mm
